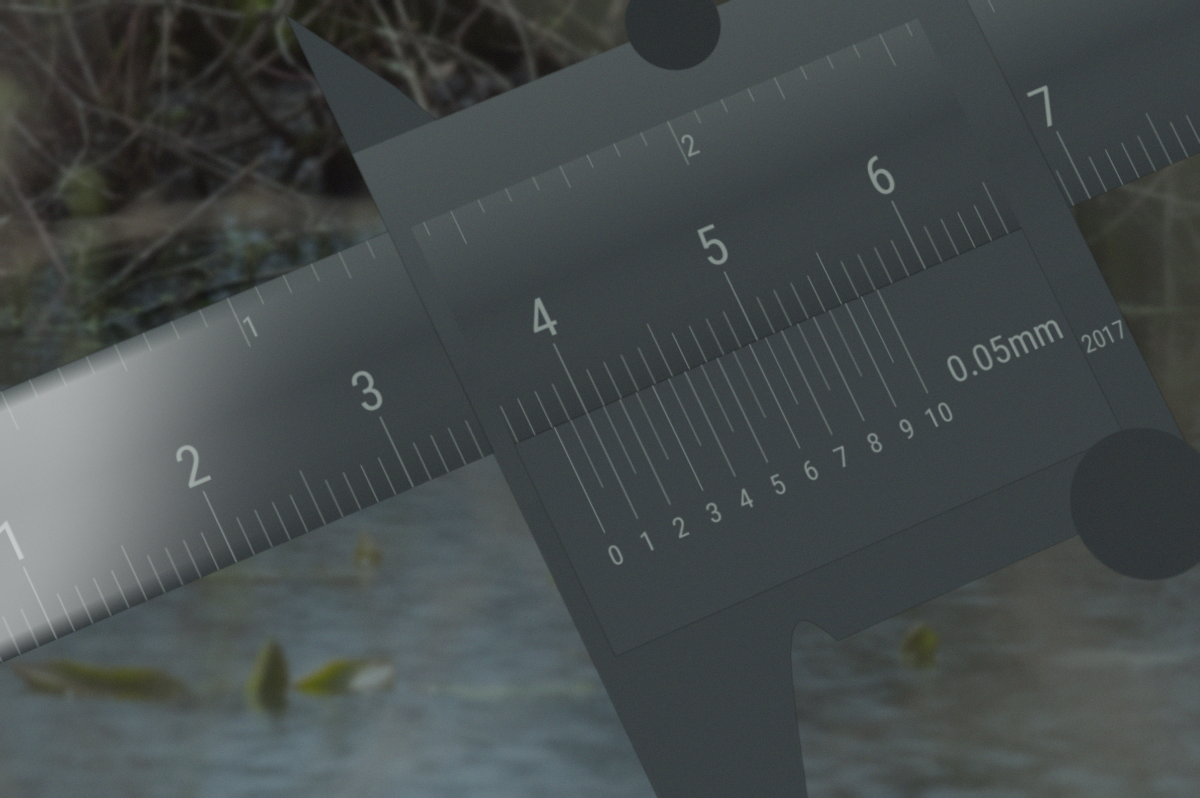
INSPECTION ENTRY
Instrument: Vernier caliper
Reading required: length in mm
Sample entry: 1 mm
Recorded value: 38.1 mm
